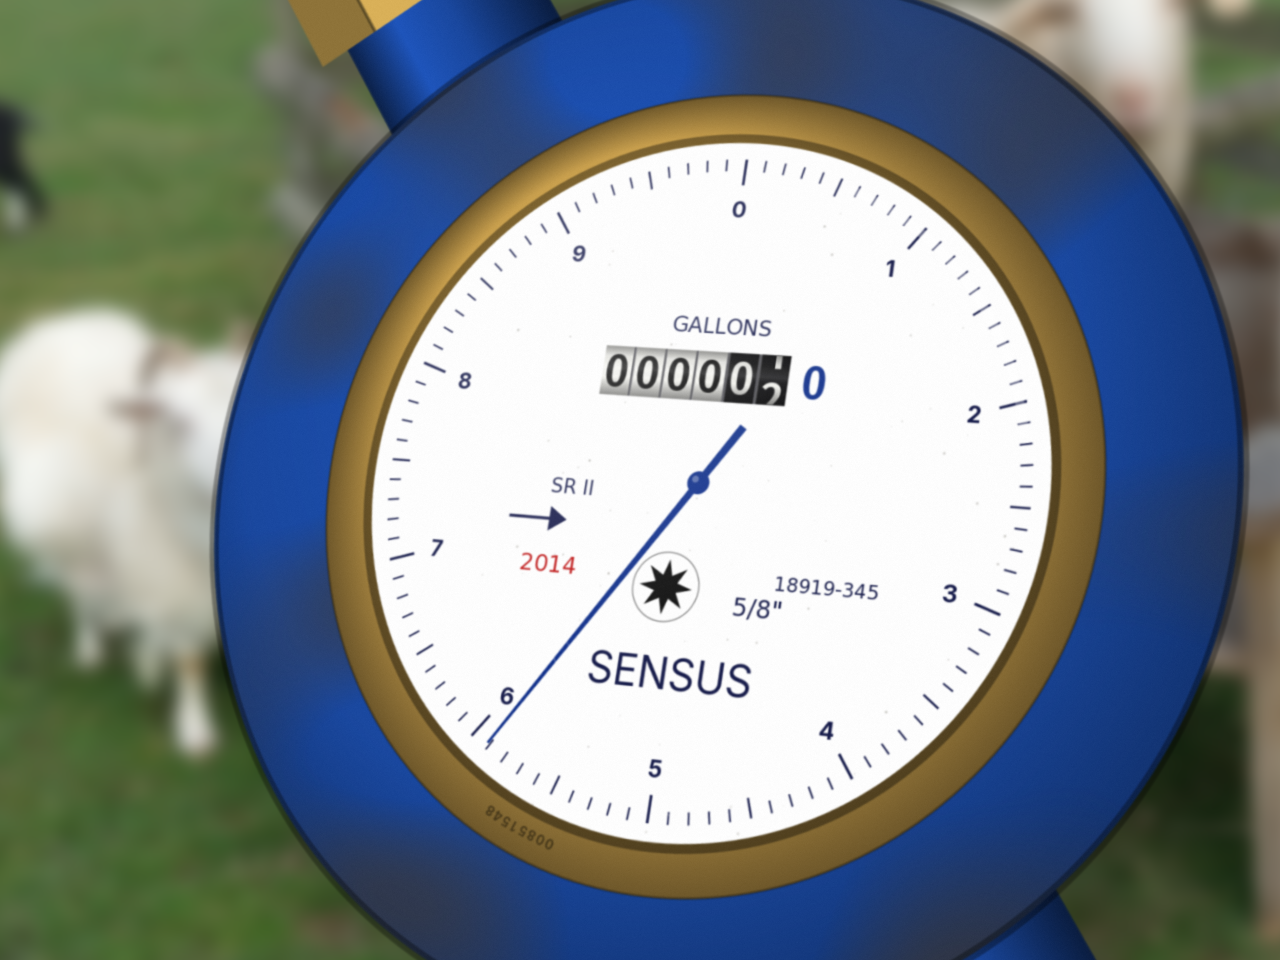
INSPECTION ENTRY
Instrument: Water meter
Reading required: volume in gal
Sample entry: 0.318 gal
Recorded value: 15.9 gal
